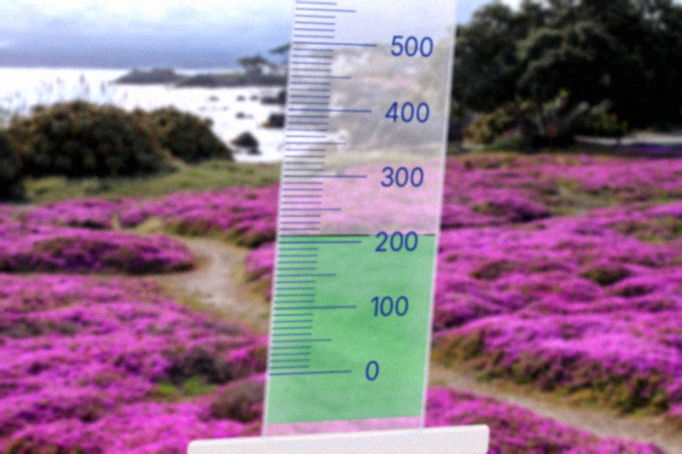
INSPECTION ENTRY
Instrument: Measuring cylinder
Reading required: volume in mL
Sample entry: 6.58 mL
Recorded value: 210 mL
